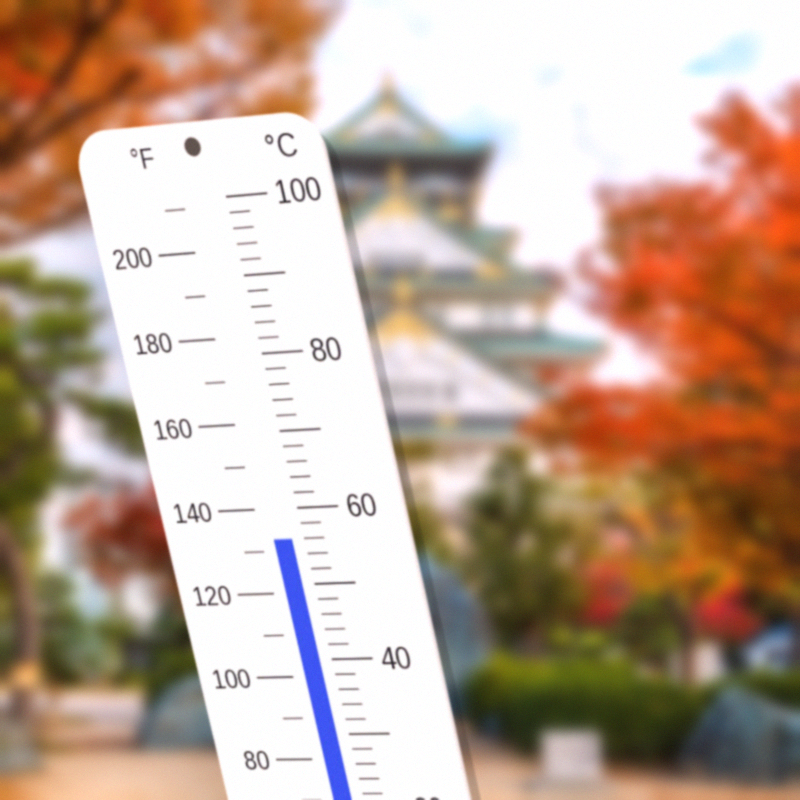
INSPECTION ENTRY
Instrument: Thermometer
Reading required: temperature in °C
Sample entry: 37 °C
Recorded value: 56 °C
